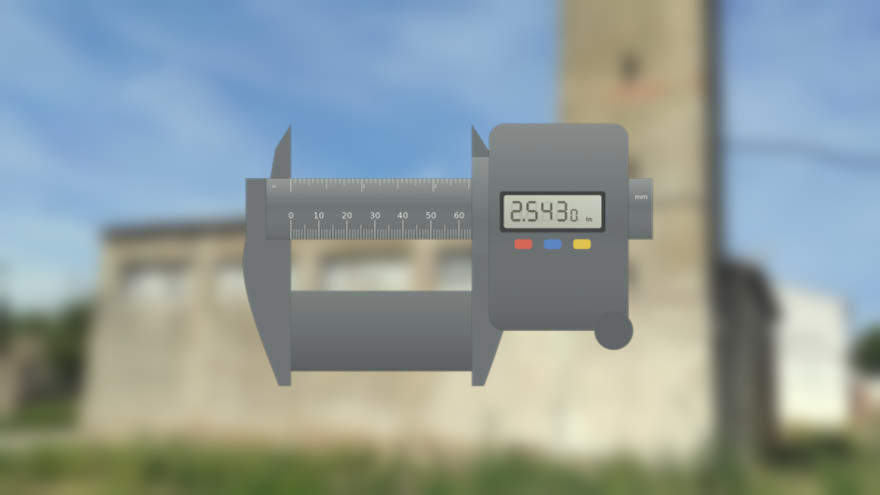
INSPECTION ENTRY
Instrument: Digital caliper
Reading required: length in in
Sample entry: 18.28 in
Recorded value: 2.5430 in
